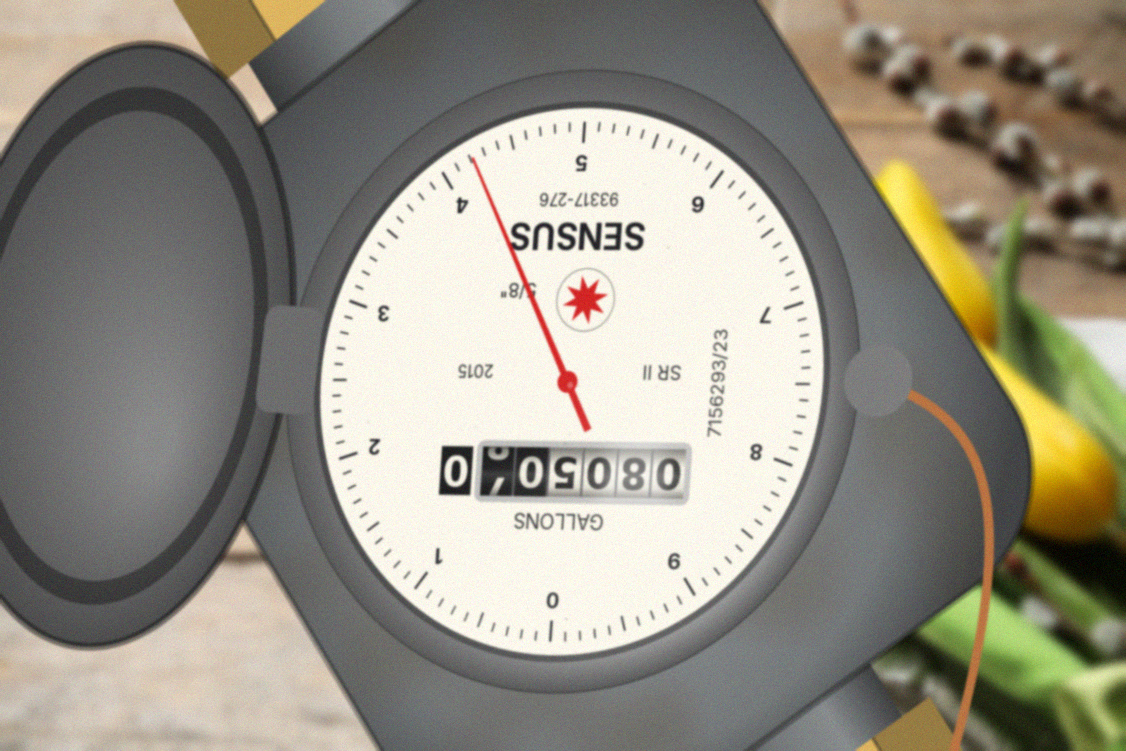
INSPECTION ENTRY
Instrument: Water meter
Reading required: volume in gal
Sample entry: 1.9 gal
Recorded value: 805074.2 gal
